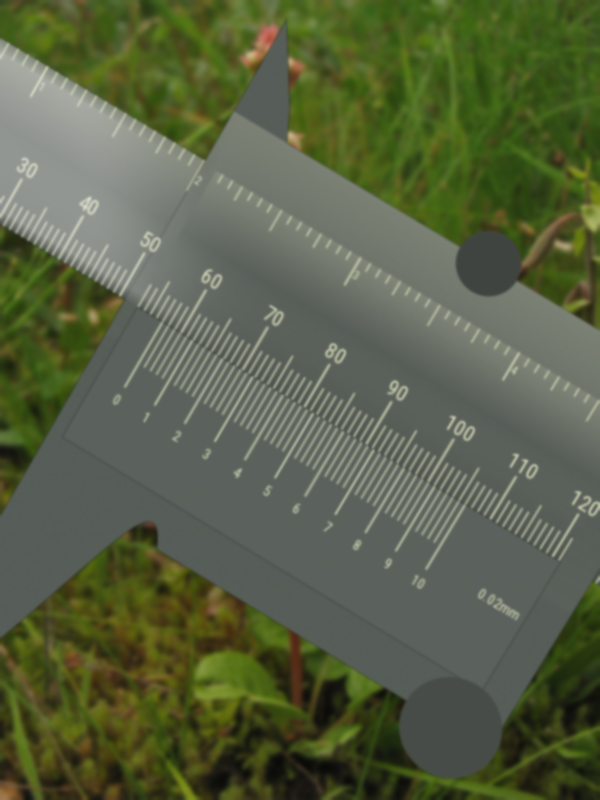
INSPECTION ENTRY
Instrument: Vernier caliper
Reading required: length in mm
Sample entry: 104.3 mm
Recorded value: 57.0 mm
